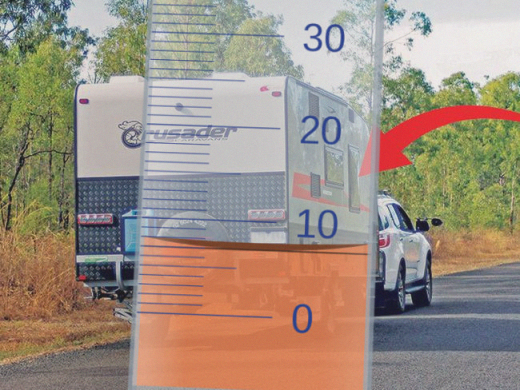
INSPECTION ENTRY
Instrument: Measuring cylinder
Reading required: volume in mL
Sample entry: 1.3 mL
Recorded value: 7 mL
